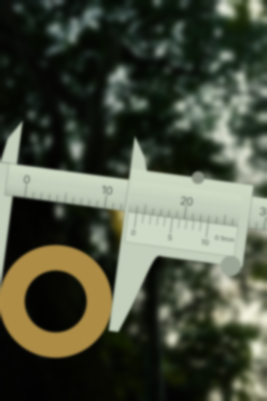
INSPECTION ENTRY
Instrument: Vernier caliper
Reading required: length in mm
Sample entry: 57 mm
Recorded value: 14.0 mm
